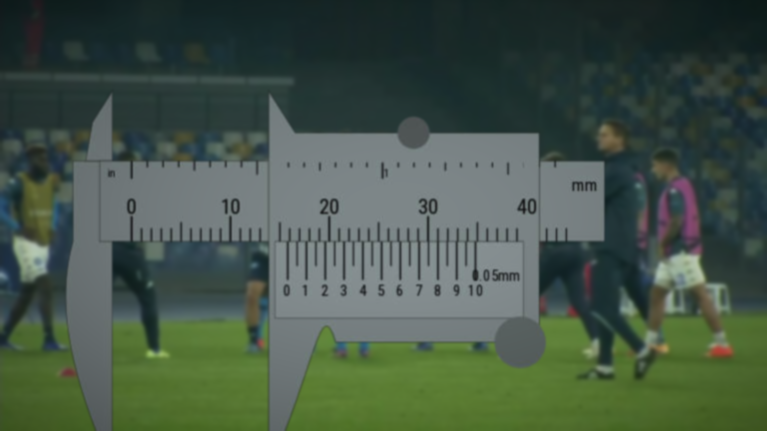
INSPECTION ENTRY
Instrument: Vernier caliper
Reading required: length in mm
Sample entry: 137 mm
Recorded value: 15.8 mm
